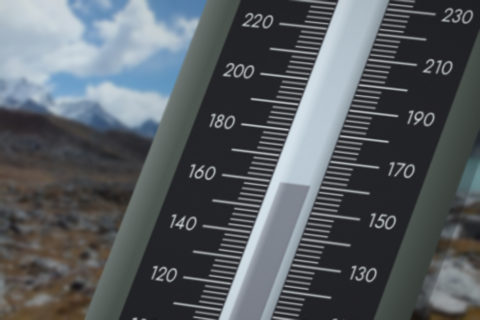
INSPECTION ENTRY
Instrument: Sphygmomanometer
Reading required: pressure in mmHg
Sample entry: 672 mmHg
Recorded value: 160 mmHg
